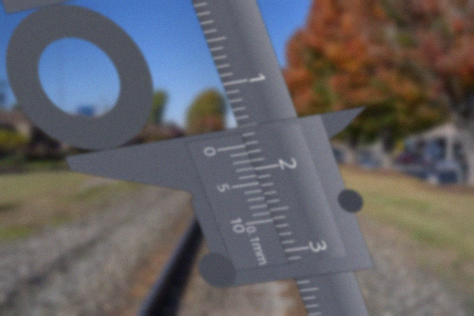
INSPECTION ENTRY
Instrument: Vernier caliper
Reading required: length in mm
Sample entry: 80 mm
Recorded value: 17.2 mm
